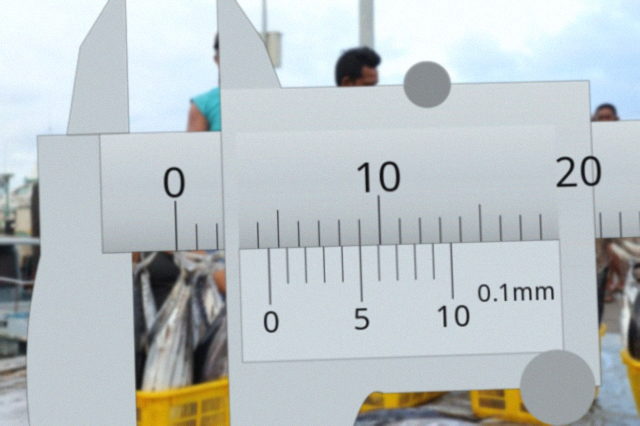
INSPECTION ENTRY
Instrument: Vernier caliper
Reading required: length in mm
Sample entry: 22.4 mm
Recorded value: 4.5 mm
